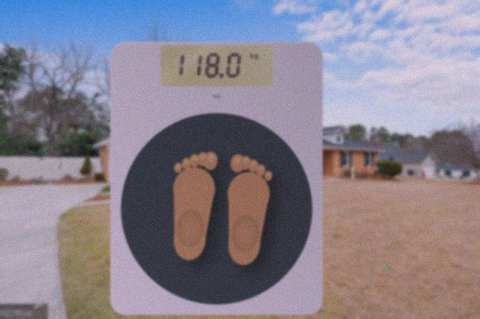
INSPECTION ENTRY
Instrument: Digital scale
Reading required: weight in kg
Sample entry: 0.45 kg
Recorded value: 118.0 kg
